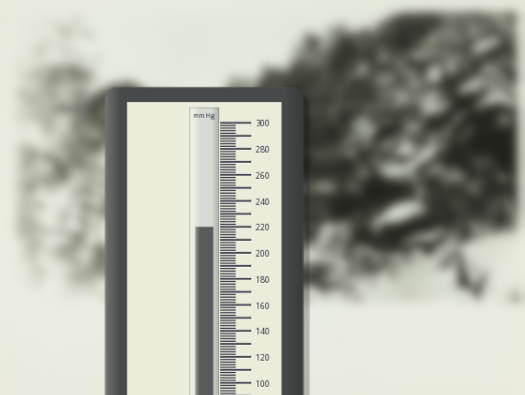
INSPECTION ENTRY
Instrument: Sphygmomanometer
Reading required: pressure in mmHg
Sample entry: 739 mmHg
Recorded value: 220 mmHg
